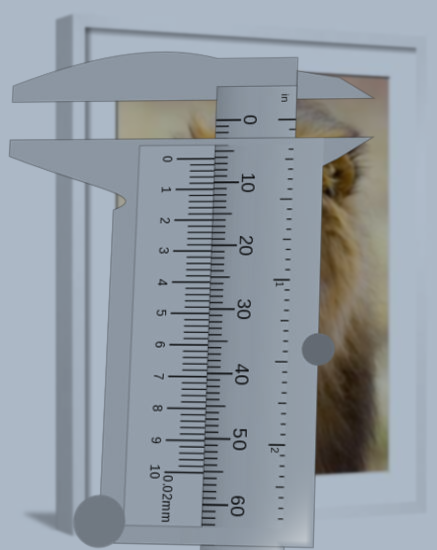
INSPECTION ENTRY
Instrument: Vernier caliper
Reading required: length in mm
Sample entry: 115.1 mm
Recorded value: 6.2 mm
